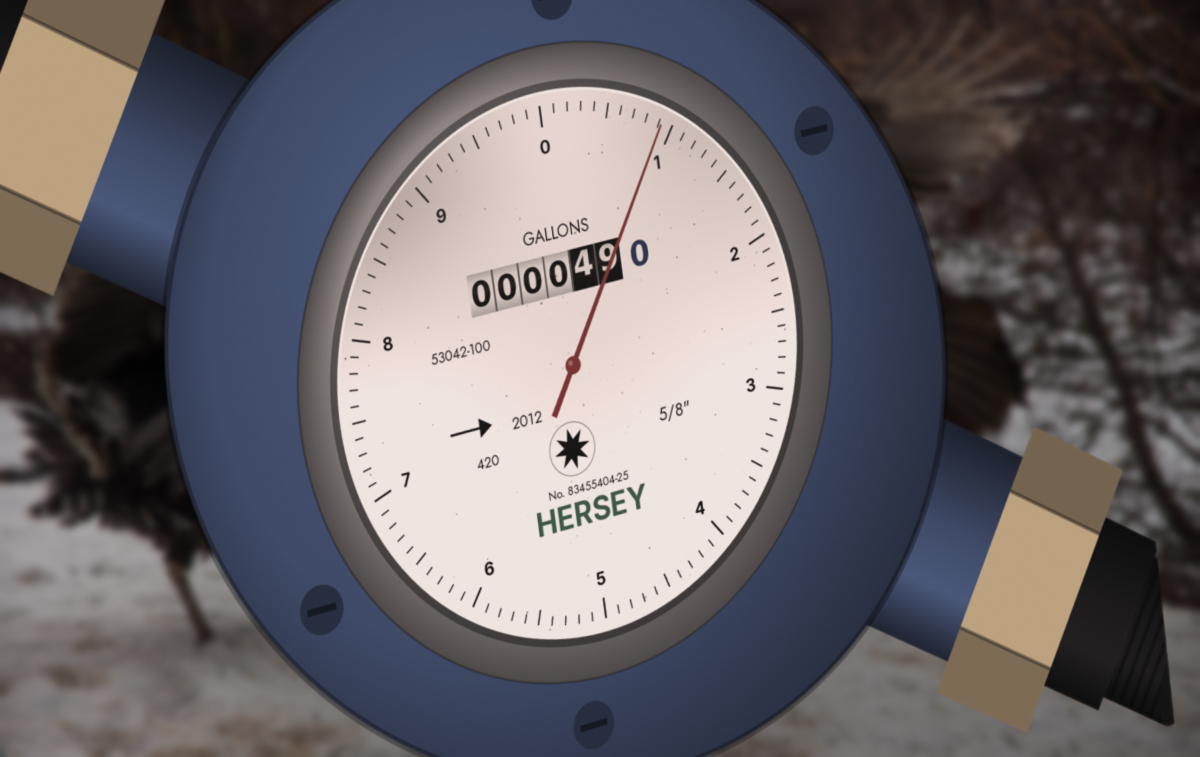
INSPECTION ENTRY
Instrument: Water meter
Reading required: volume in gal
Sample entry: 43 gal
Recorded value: 490.9 gal
